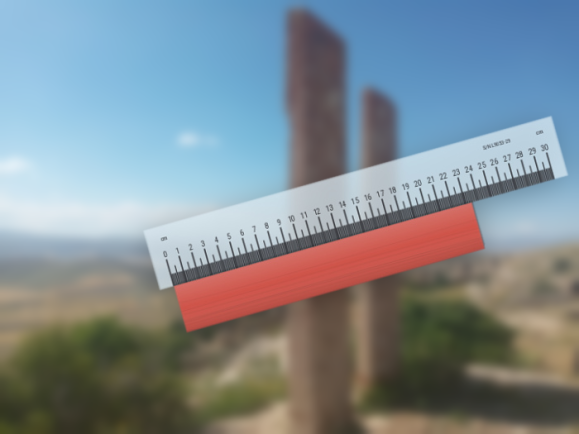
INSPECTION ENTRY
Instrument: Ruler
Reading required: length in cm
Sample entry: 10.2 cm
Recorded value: 23.5 cm
